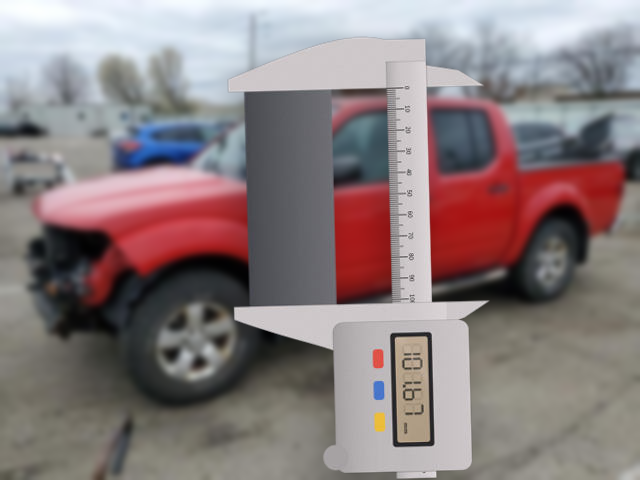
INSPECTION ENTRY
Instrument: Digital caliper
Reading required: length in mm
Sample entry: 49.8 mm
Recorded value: 101.67 mm
